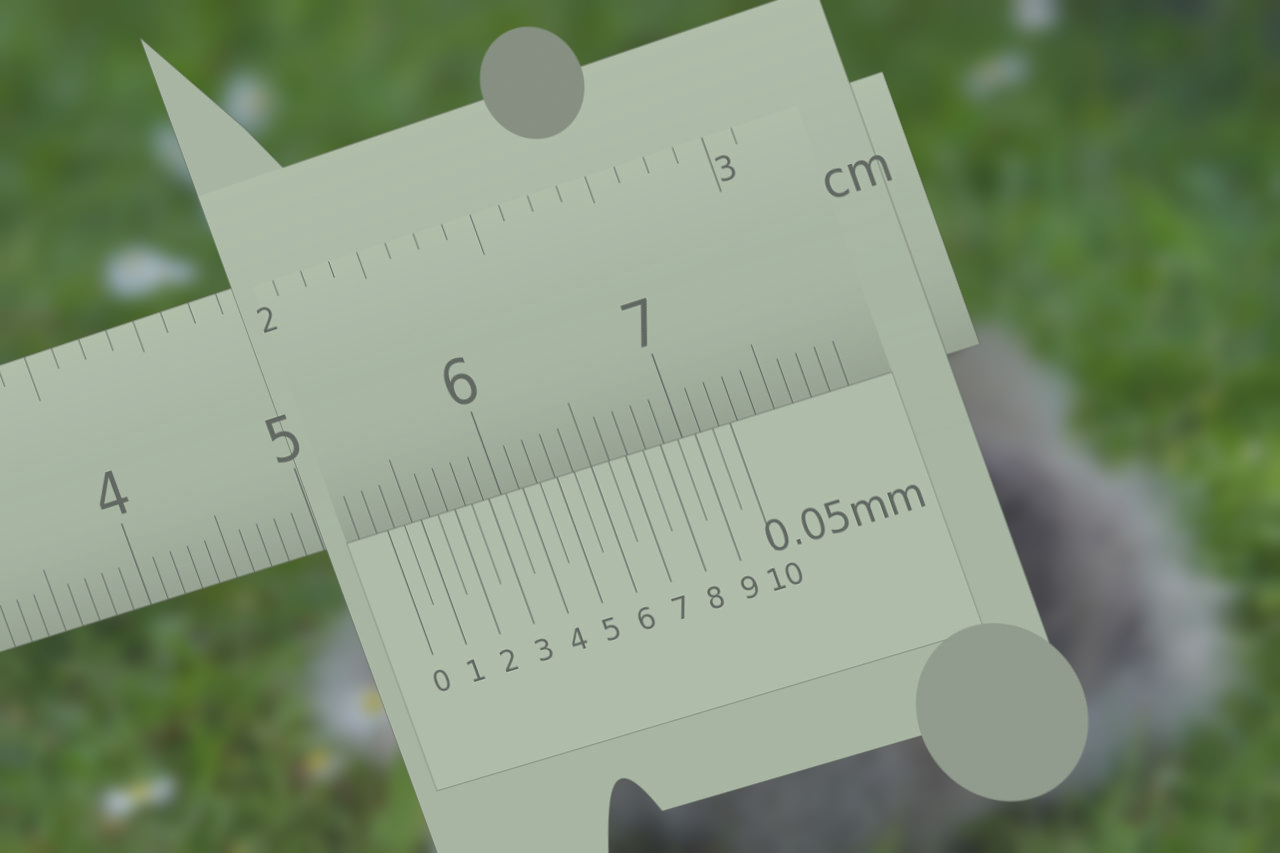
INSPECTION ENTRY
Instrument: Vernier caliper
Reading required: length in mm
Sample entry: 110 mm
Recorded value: 53.6 mm
